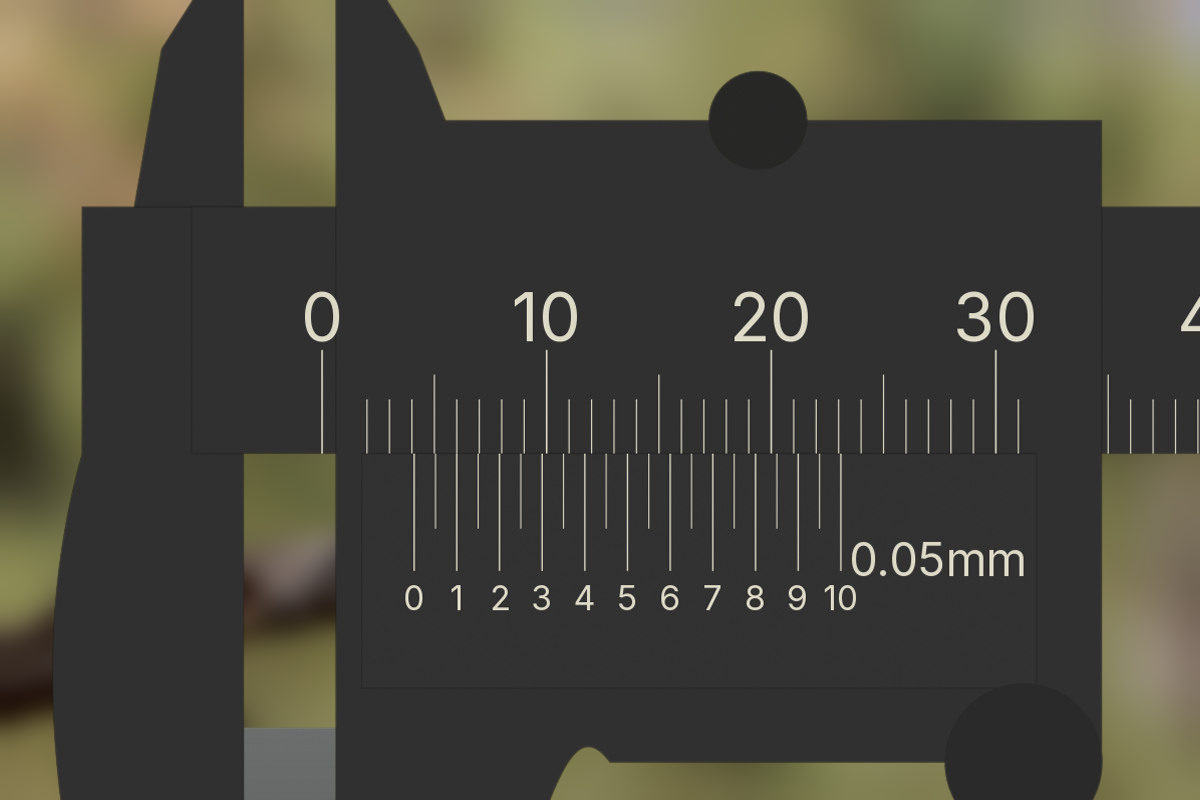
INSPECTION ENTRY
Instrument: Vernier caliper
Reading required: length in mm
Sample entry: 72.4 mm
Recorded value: 4.1 mm
